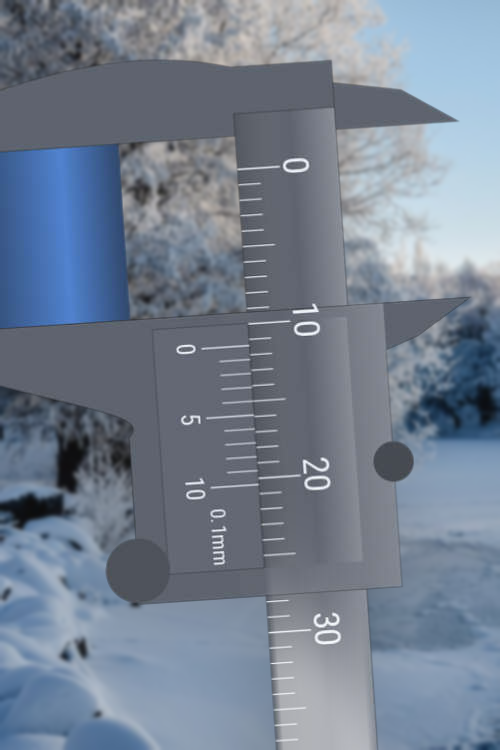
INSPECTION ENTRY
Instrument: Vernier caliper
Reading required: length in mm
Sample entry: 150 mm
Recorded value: 11.4 mm
